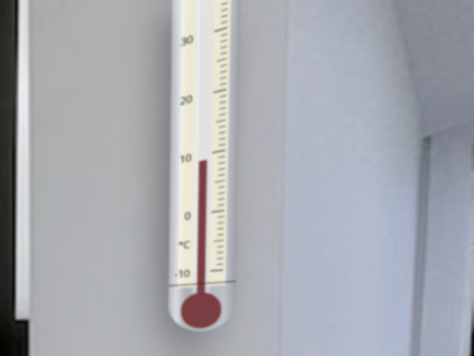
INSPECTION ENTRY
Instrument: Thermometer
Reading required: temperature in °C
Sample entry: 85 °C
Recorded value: 9 °C
